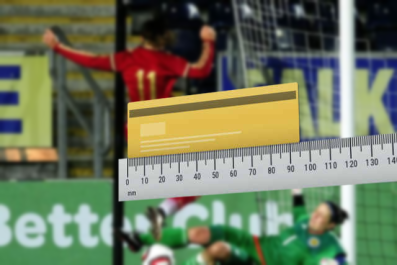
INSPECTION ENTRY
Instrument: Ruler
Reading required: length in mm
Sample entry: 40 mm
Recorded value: 95 mm
